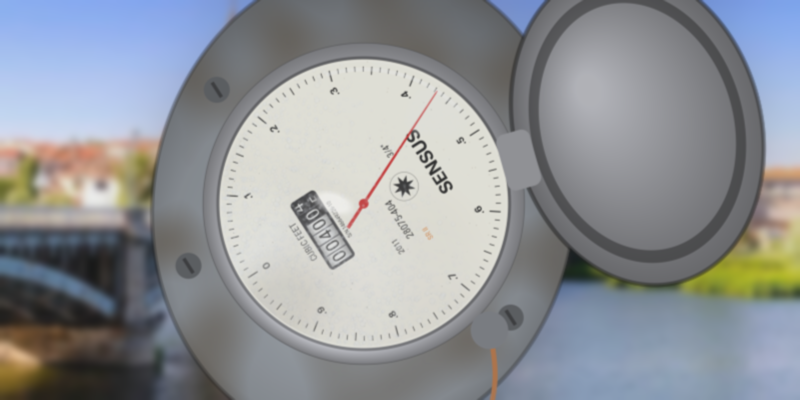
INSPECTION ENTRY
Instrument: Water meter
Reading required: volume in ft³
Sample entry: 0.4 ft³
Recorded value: 4004.43 ft³
